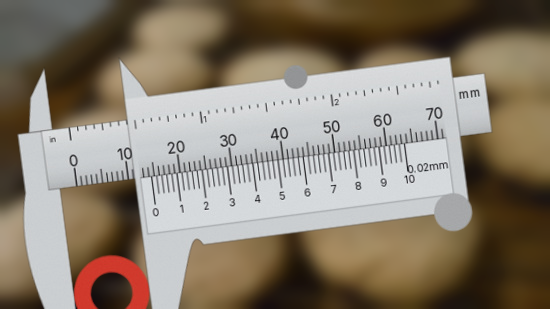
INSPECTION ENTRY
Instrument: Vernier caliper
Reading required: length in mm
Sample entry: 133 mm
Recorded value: 14.5 mm
